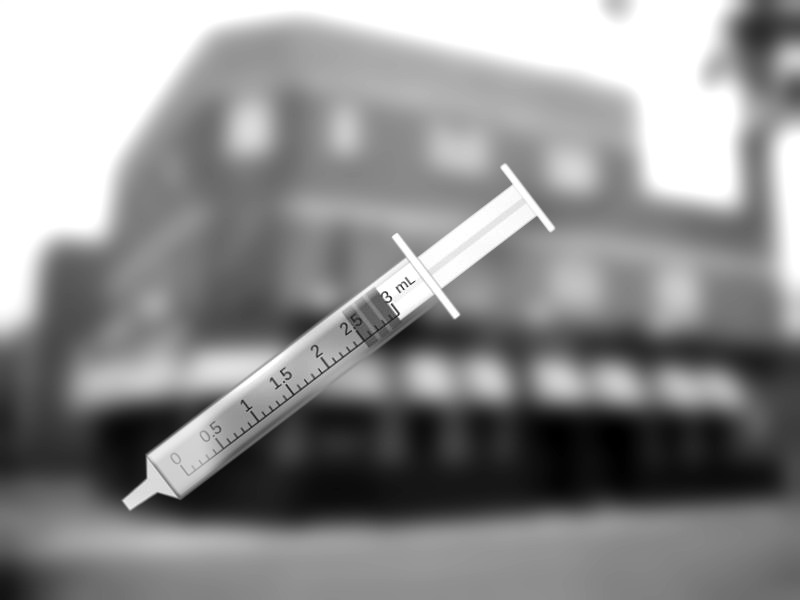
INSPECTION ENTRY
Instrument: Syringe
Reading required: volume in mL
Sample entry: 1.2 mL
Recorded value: 2.5 mL
